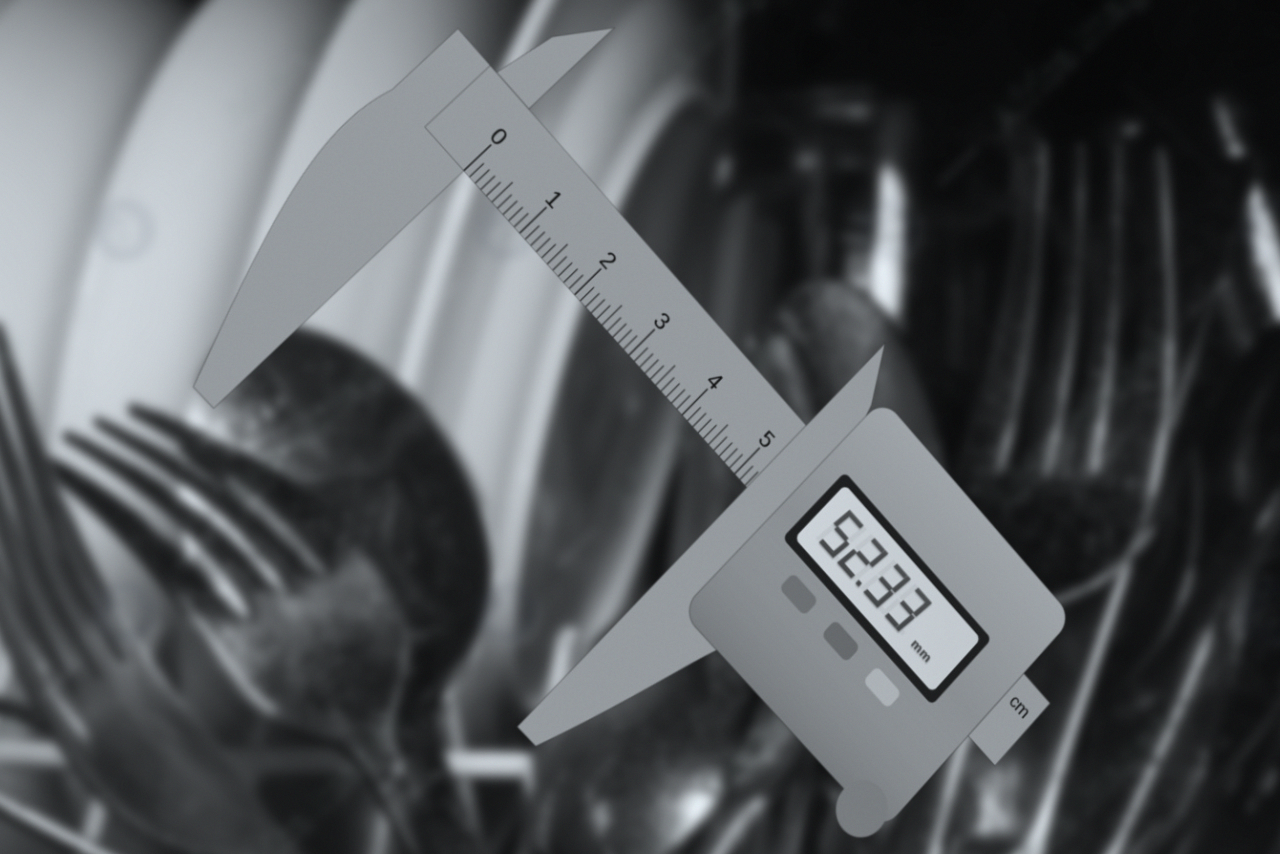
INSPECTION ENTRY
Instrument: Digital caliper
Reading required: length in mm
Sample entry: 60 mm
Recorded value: 52.33 mm
